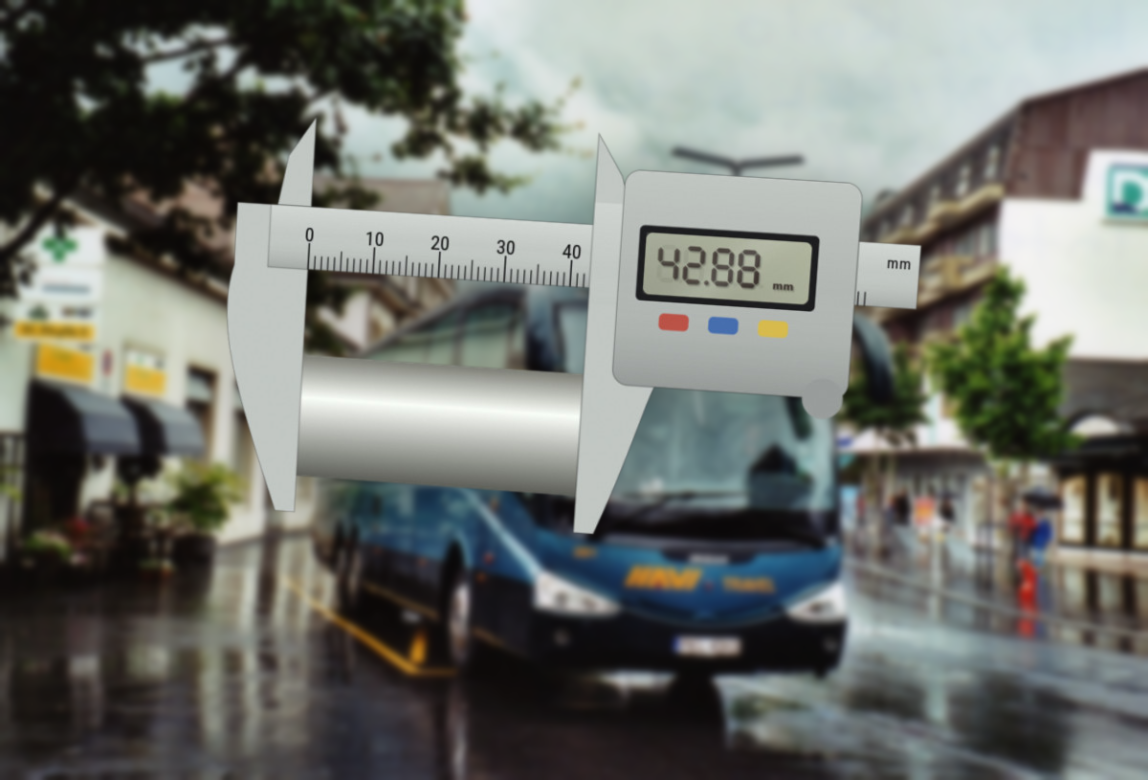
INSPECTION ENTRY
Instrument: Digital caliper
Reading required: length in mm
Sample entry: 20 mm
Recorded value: 42.88 mm
